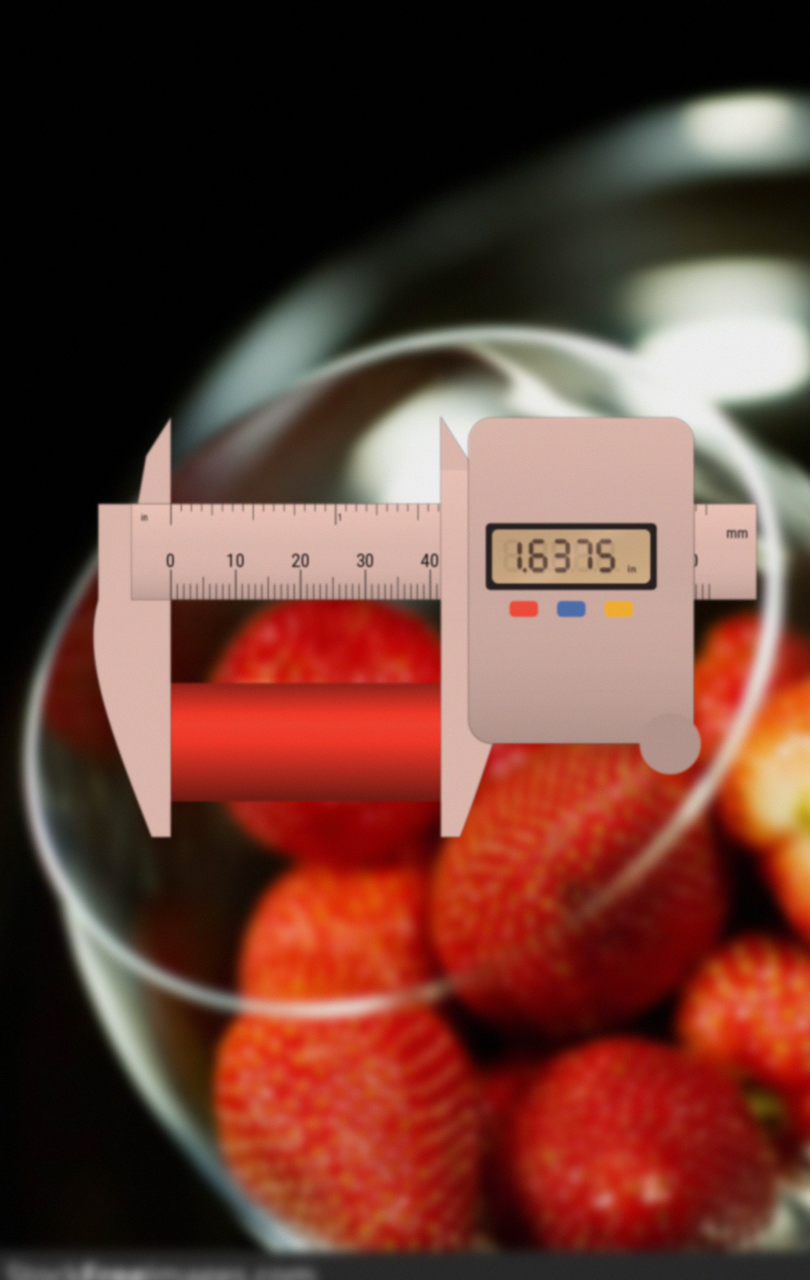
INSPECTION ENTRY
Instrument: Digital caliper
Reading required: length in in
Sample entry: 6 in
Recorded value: 1.6375 in
